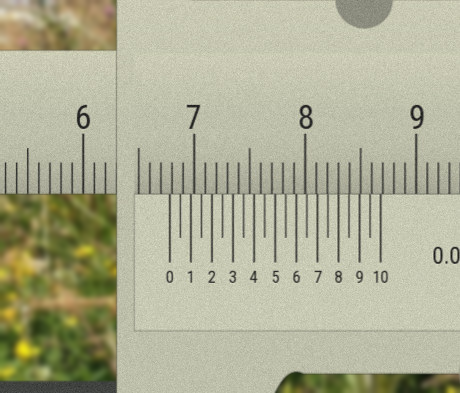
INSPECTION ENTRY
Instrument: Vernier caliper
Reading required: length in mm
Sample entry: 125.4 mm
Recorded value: 67.8 mm
